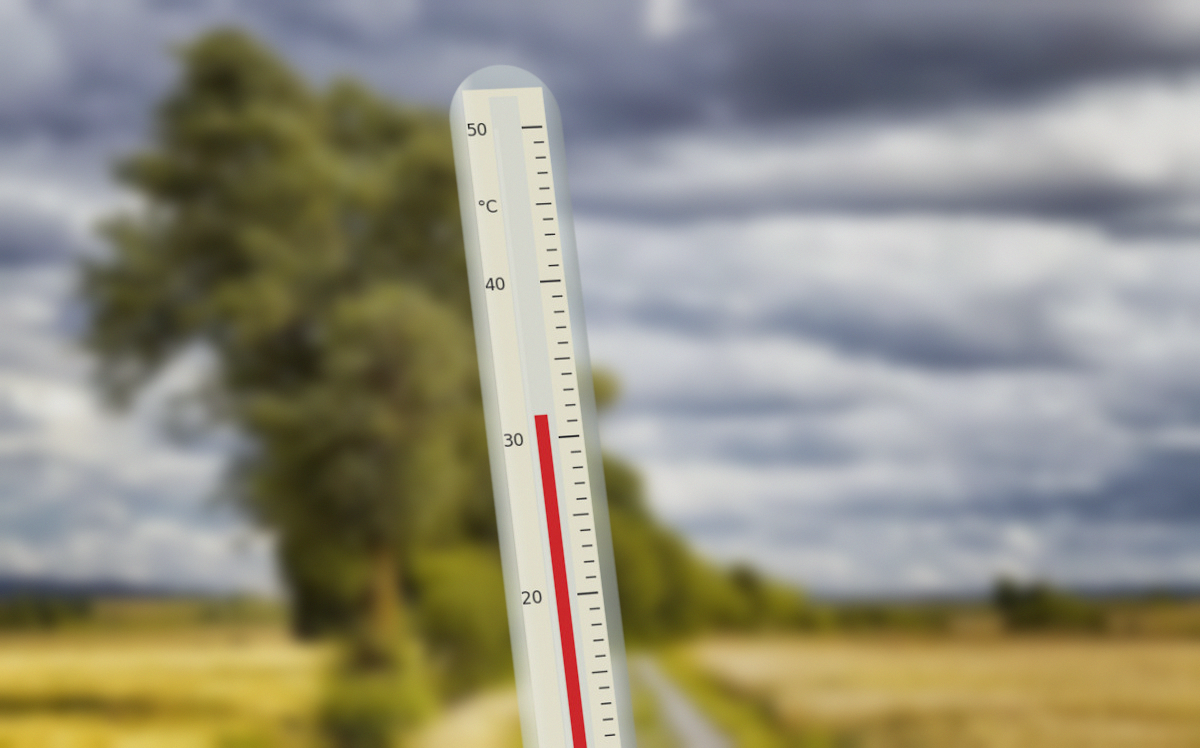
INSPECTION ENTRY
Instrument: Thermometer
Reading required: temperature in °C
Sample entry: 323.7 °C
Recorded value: 31.5 °C
